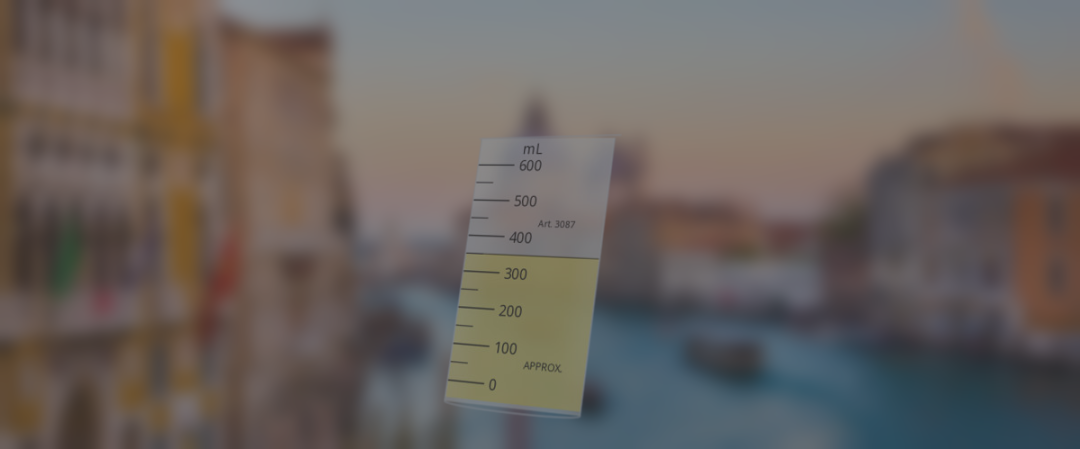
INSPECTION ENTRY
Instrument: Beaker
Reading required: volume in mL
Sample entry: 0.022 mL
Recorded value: 350 mL
